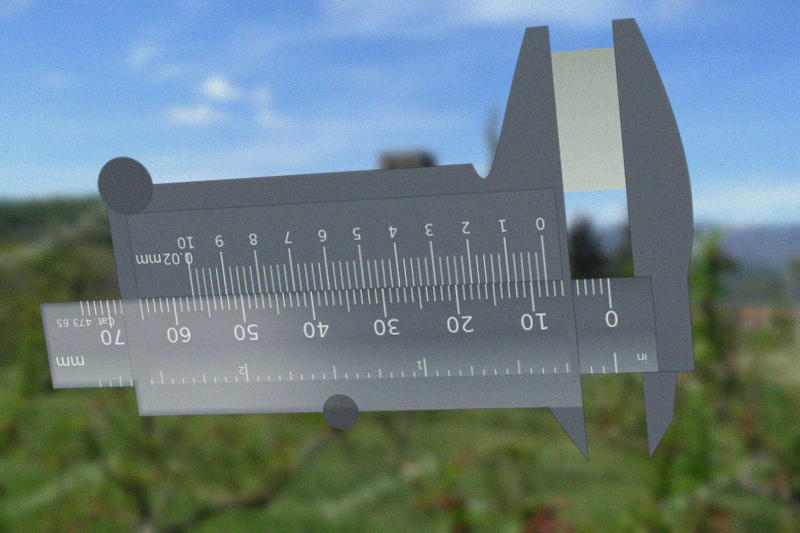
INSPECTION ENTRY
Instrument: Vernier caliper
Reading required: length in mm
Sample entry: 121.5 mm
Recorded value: 8.0 mm
